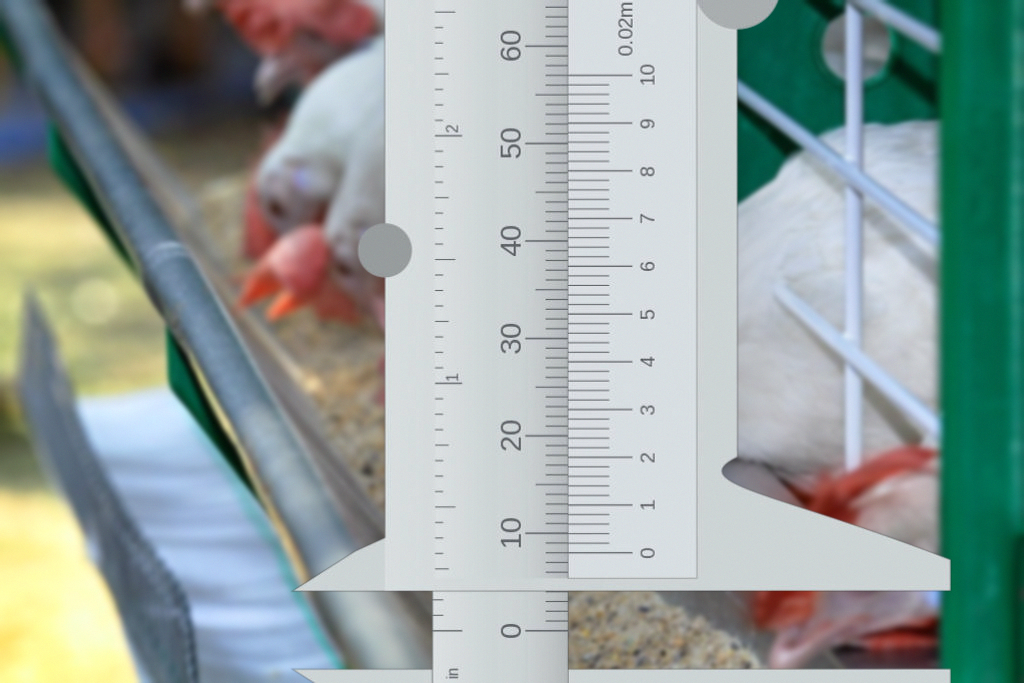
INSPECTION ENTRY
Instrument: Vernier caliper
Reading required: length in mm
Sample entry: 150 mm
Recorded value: 8.0 mm
